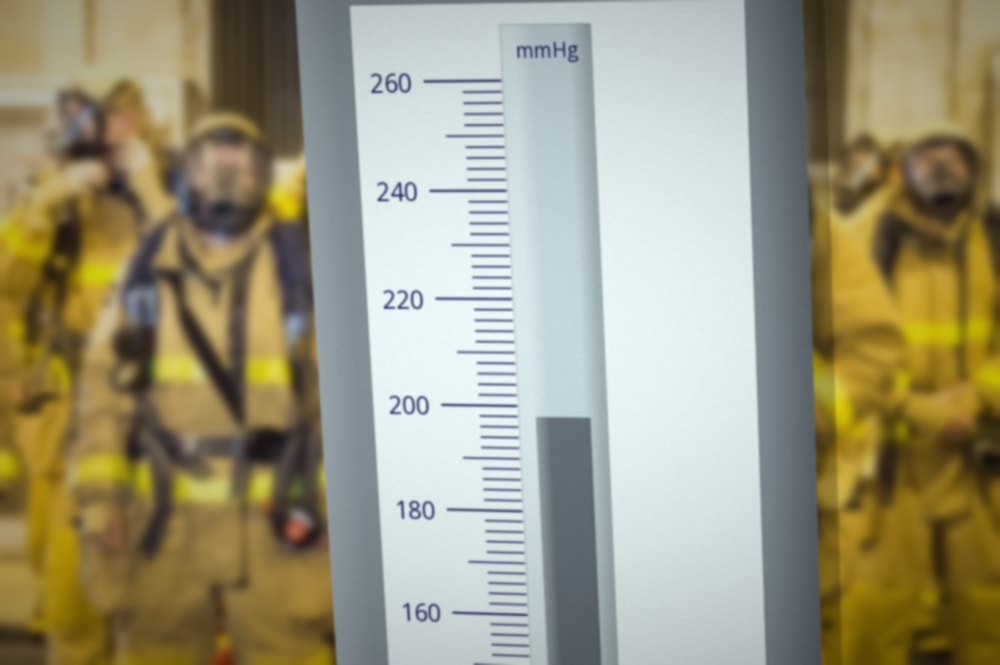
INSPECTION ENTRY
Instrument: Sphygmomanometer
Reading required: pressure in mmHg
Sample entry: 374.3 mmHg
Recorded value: 198 mmHg
